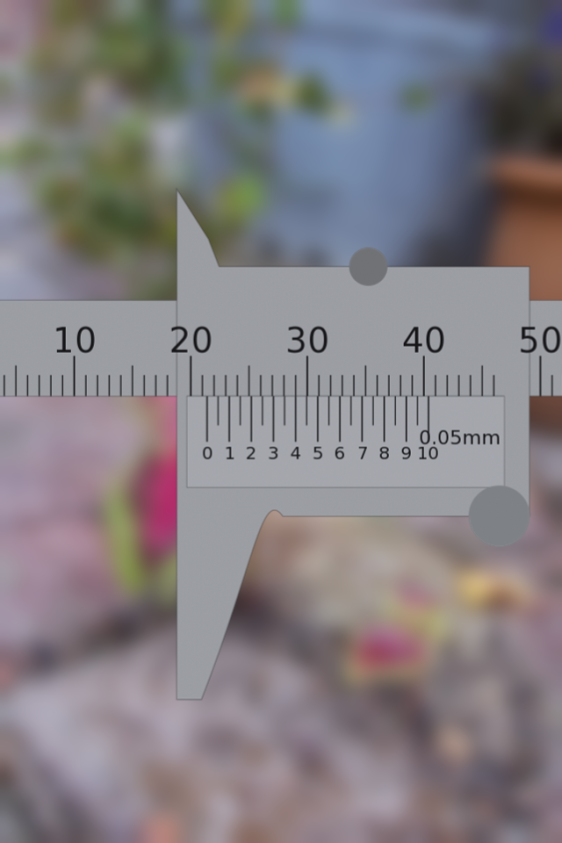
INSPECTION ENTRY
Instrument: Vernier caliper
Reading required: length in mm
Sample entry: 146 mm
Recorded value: 21.4 mm
